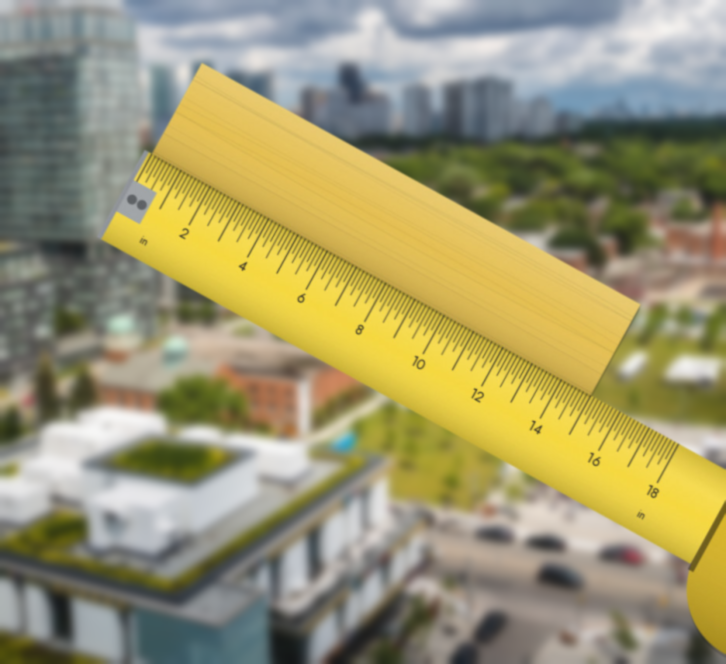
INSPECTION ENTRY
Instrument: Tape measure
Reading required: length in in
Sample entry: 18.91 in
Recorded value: 15 in
